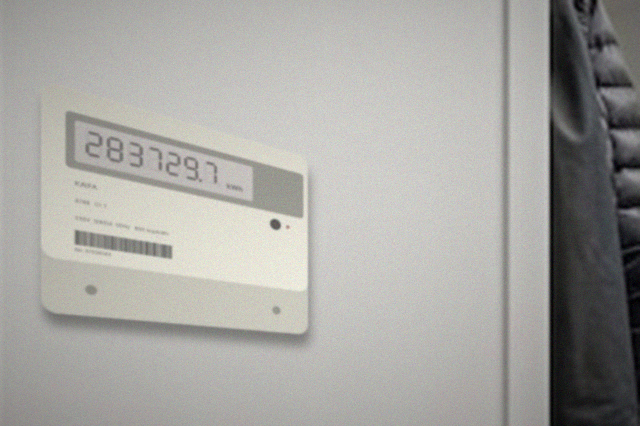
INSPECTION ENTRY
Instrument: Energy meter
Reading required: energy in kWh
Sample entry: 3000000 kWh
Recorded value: 283729.7 kWh
